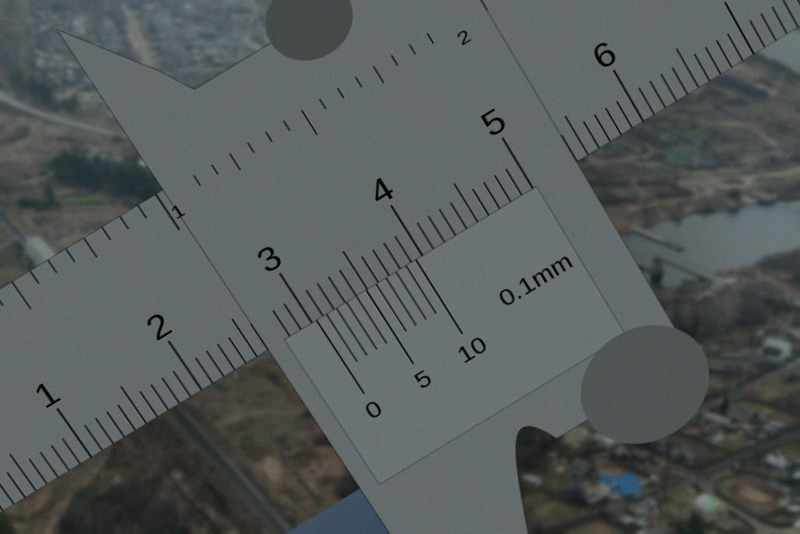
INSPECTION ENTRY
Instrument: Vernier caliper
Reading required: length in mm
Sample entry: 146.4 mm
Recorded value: 30.4 mm
